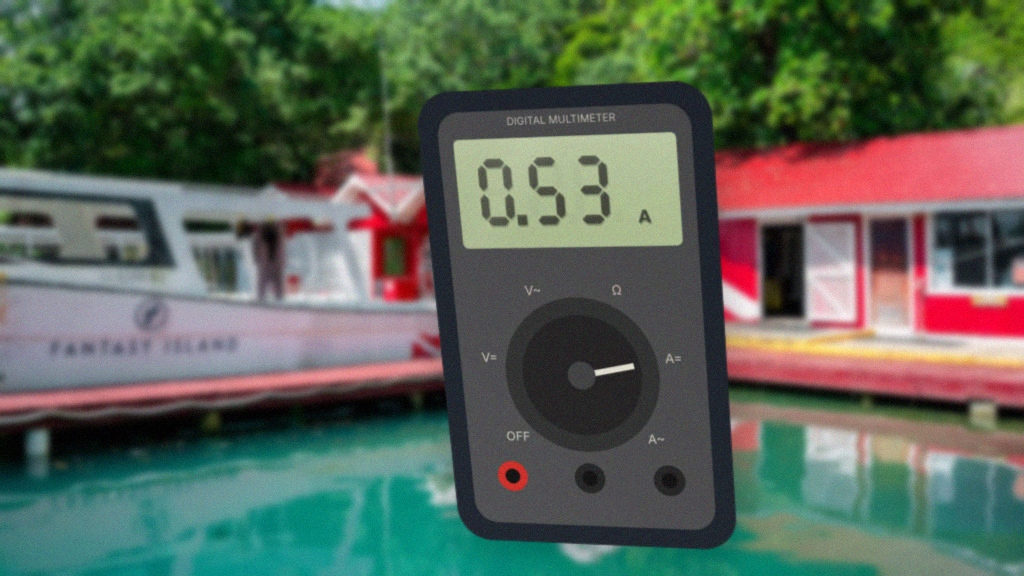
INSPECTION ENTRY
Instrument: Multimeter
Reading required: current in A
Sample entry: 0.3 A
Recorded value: 0.53 A
